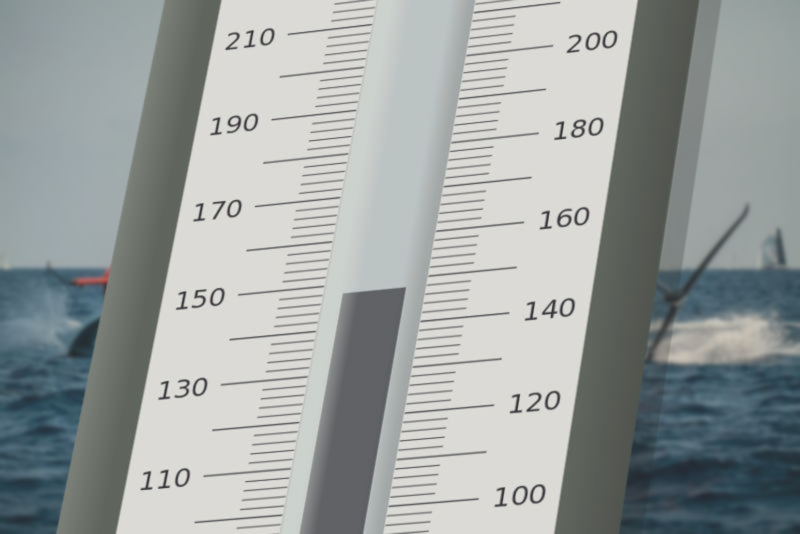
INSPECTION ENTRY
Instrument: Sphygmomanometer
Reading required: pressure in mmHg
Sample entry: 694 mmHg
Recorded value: 148 mmHg
